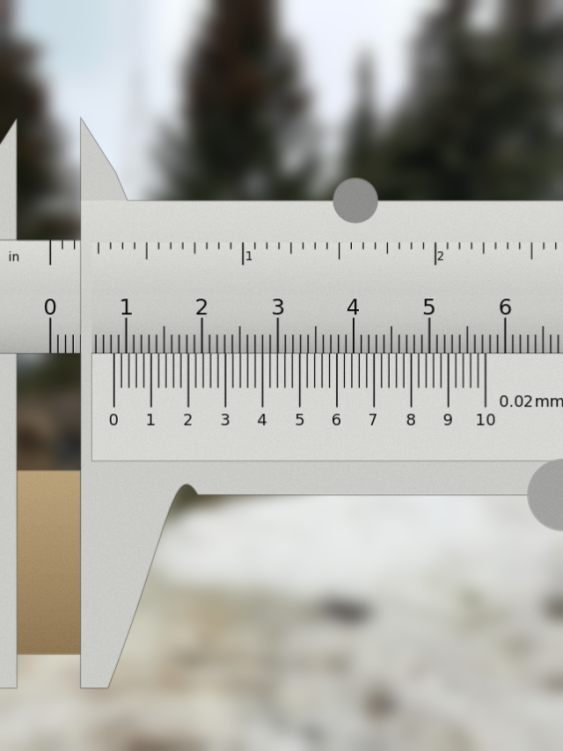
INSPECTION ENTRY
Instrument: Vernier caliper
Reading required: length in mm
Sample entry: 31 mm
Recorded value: 8.4 mm
